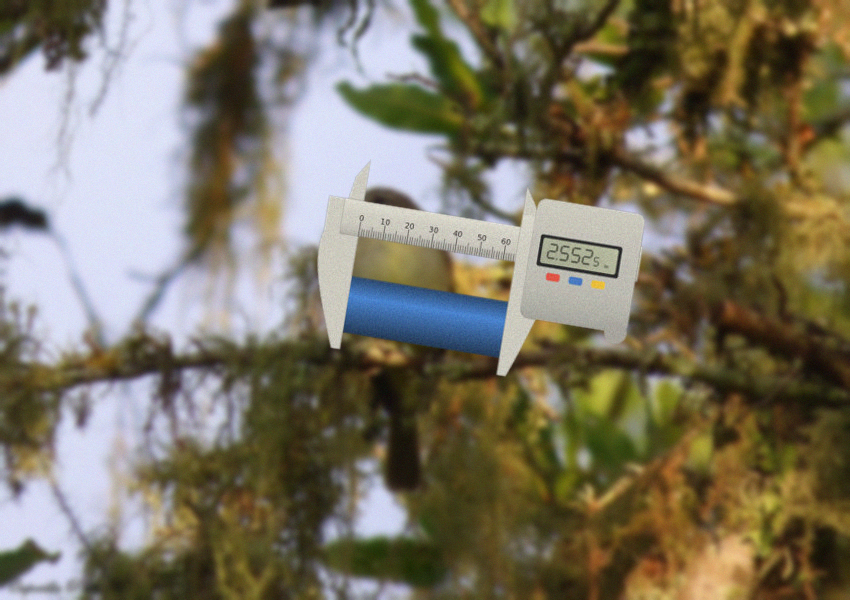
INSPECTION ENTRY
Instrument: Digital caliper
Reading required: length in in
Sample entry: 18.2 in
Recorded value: 2.5525 in
